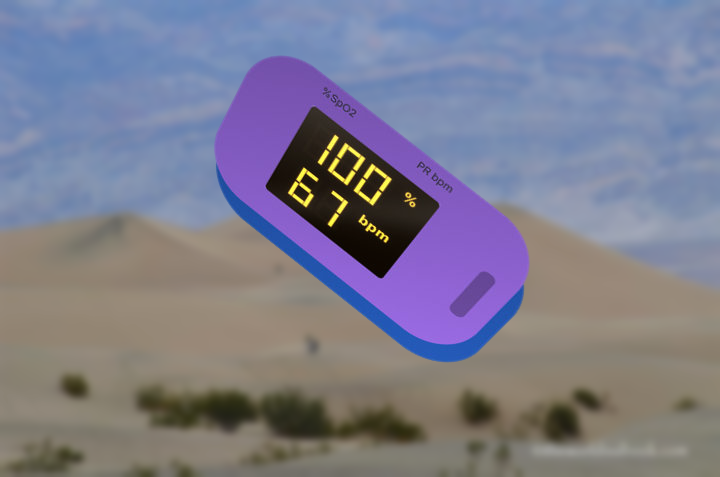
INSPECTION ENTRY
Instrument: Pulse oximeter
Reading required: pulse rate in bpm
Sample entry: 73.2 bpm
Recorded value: 67 bpm
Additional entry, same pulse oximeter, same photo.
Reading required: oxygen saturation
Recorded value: 100 %
